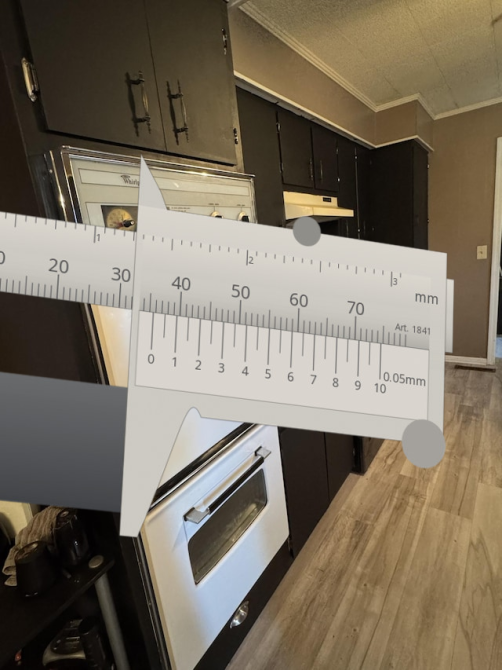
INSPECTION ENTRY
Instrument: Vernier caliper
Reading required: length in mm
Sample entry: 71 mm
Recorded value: 35.6 mm
